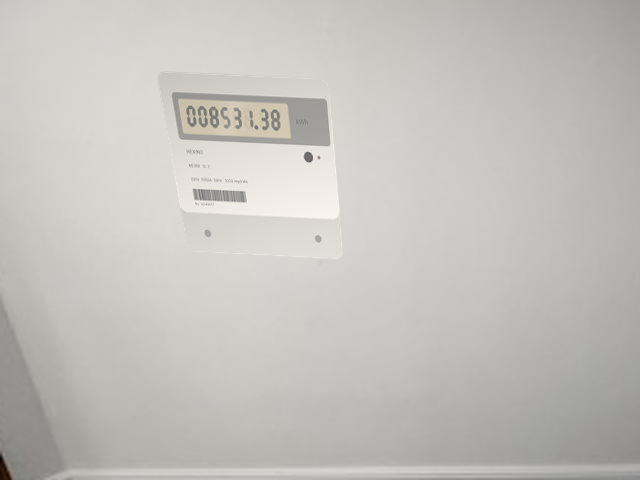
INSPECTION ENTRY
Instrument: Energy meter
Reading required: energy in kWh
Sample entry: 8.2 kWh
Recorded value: 8531.38 kWh
